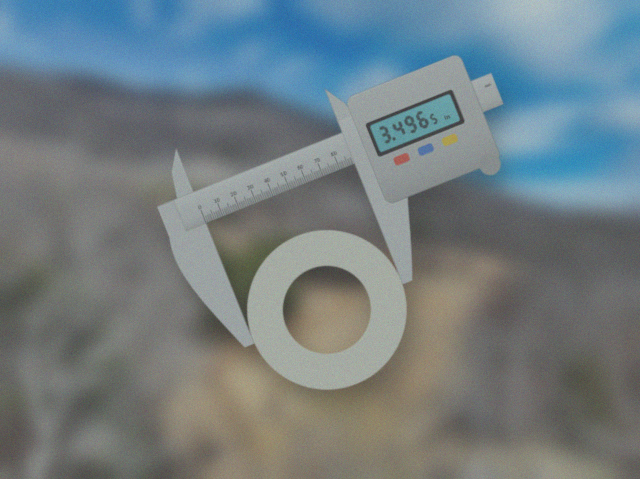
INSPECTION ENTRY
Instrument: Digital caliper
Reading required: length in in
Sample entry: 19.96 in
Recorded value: 3.4965 in
